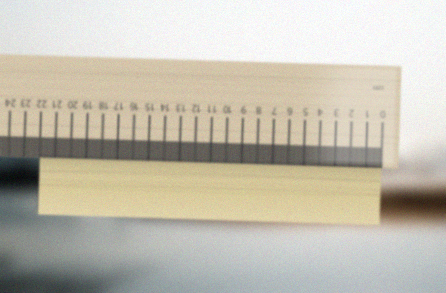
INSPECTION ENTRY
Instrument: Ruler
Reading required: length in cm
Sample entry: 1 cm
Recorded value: 22 cm
